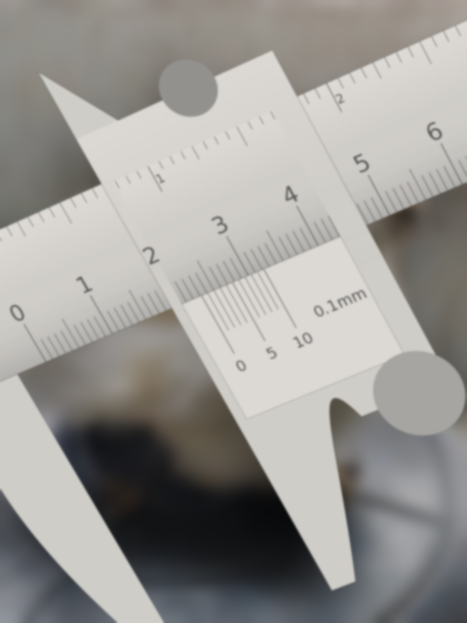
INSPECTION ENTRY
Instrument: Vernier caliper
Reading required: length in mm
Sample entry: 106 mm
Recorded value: 23.2 mm
